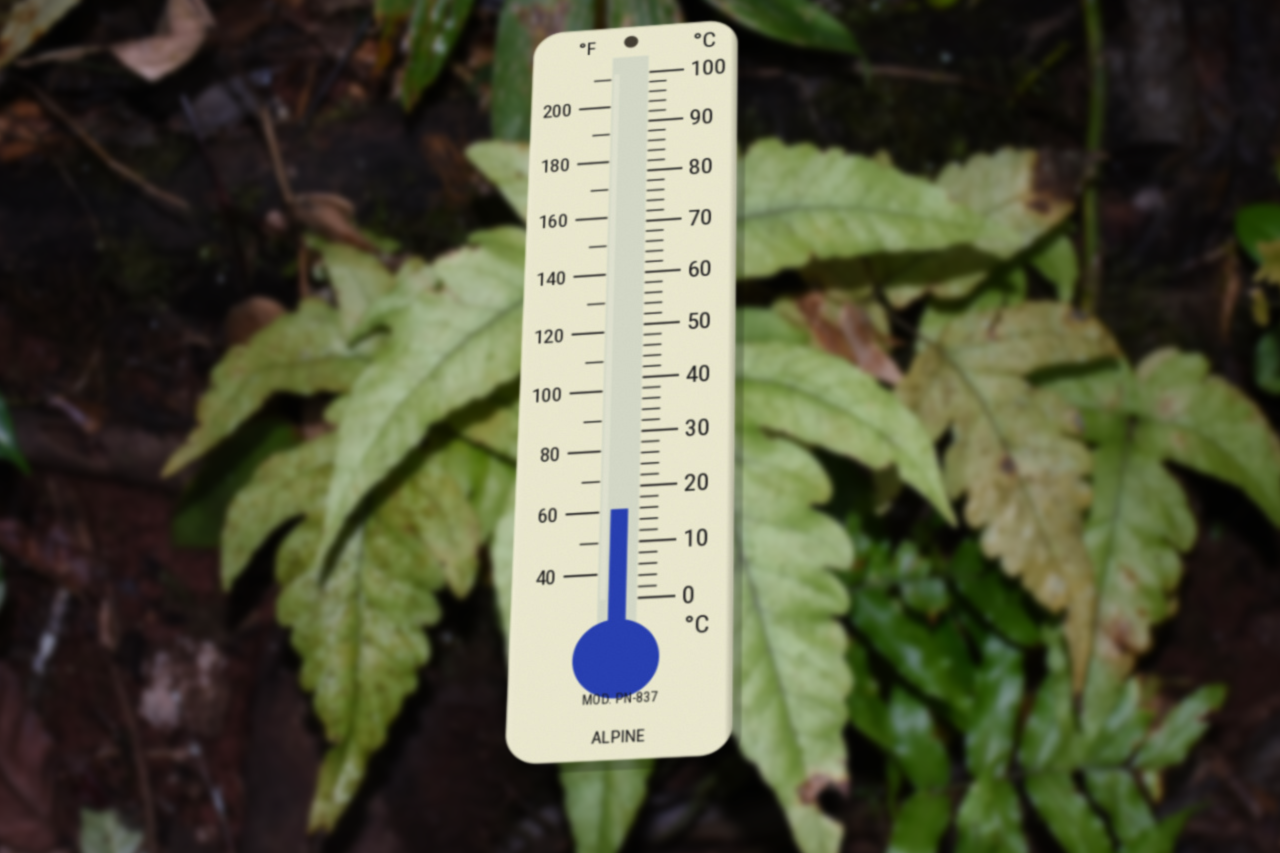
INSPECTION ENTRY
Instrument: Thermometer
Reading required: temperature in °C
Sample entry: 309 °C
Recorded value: 16 °C
